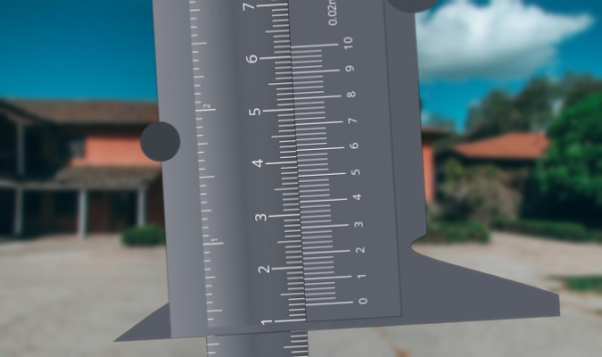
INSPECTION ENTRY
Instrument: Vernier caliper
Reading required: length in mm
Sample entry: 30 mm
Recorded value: 12.8 mm
